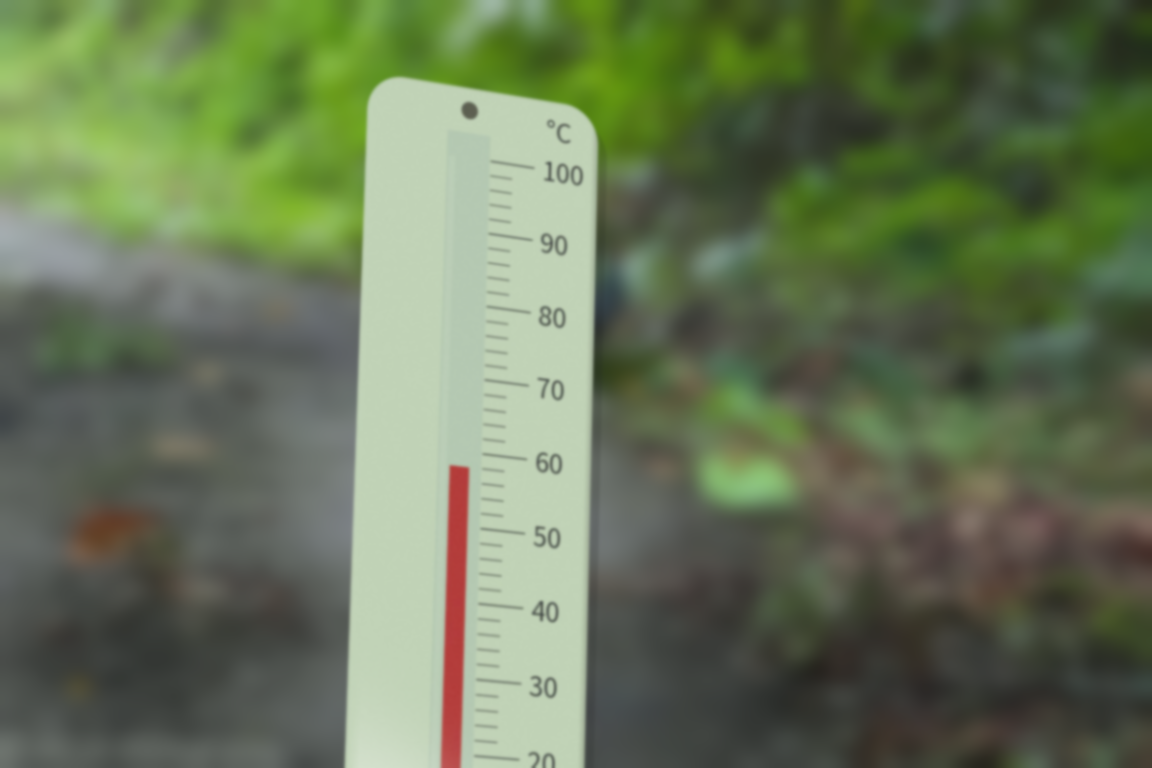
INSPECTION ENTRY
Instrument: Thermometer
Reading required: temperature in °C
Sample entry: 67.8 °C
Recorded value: 58 °C
